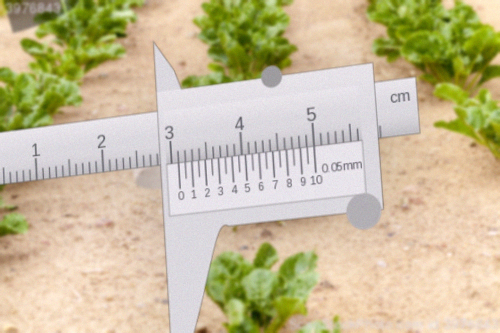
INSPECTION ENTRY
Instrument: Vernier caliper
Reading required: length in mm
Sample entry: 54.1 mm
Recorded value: 31.0 mm
